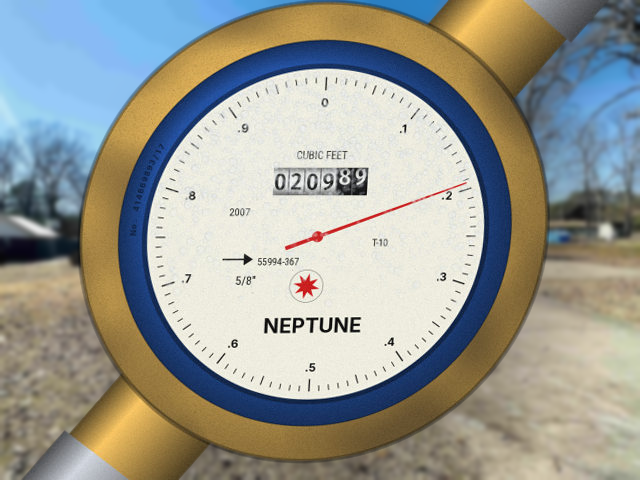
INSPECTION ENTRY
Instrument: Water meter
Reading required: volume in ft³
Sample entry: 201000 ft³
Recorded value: 20989.19 ft³
